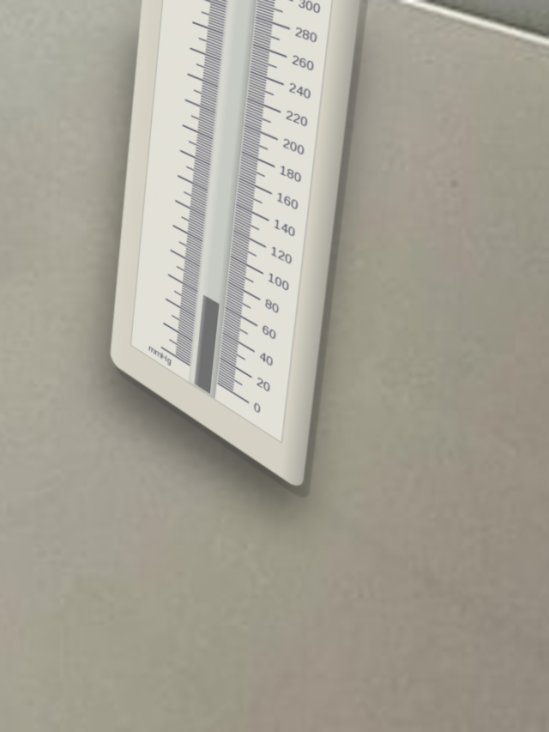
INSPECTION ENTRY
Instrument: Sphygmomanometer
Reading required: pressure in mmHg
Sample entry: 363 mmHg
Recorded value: 60 mmHg
